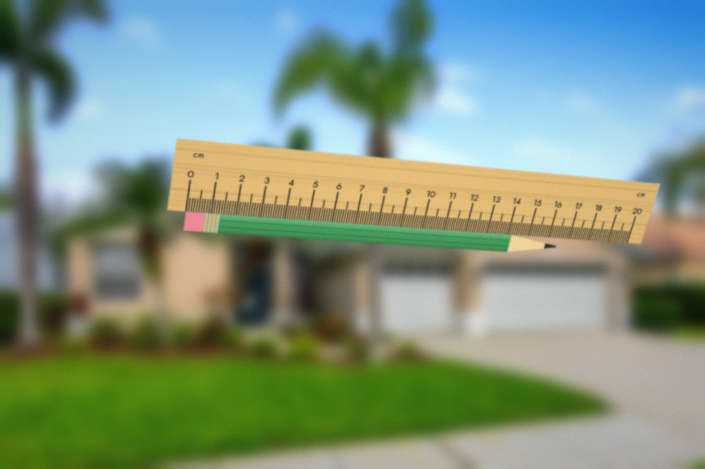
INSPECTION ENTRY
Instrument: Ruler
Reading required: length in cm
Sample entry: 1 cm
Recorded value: 16.5 cm
